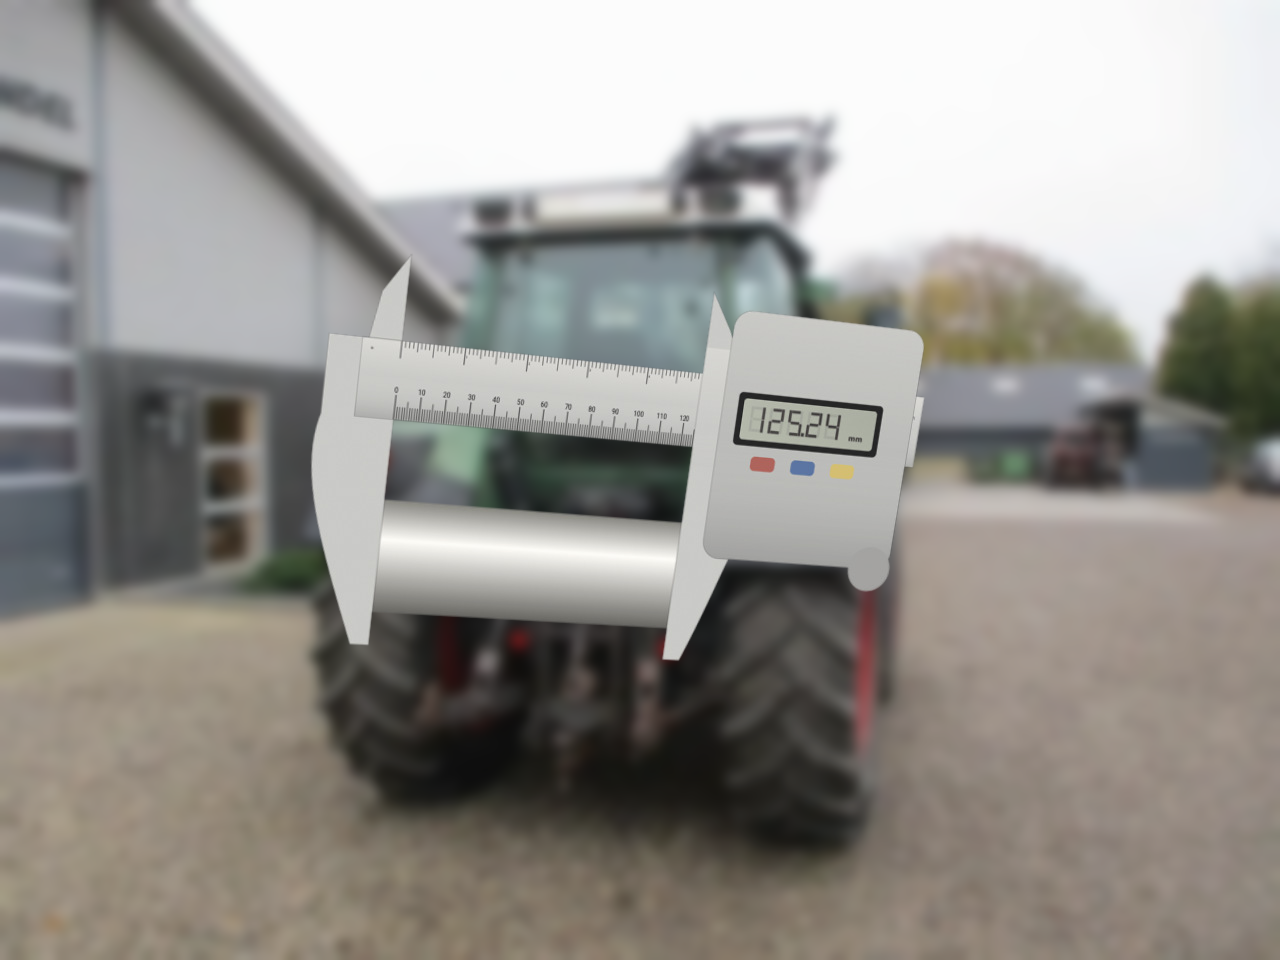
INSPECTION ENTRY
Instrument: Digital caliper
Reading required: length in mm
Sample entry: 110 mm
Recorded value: 125.24 mm
